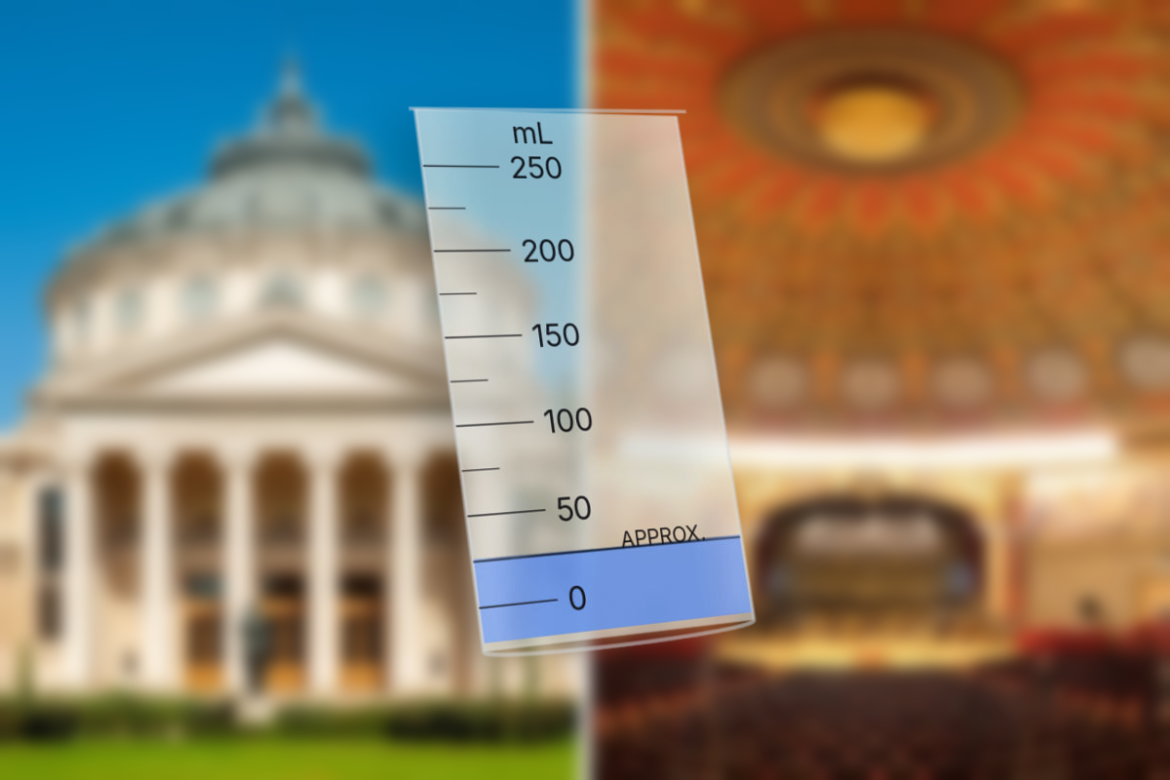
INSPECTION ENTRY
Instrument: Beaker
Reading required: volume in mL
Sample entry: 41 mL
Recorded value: 25 mL
